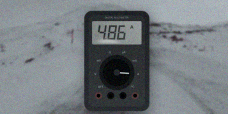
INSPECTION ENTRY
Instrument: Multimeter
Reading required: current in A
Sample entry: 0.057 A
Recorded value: 4.86 A
